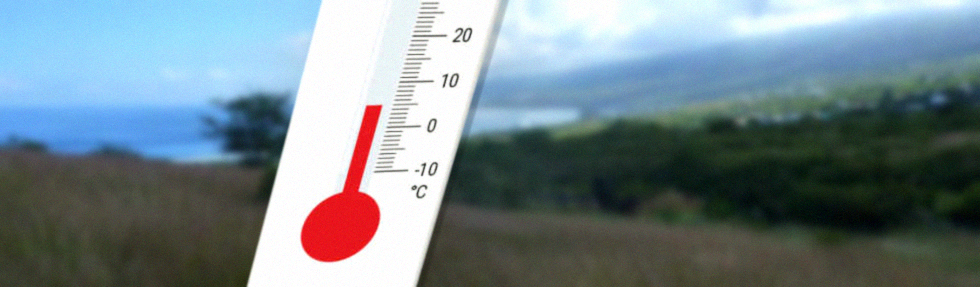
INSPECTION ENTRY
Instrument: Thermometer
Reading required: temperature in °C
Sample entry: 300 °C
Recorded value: 5 °C
